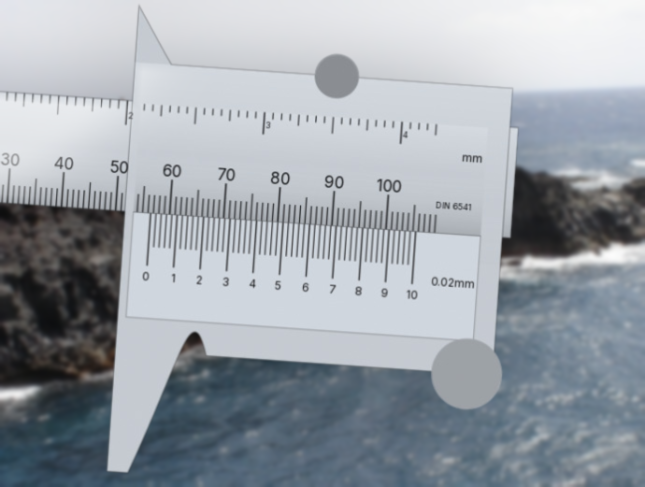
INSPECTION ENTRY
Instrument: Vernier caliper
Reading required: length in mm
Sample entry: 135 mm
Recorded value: 56.5 mm
